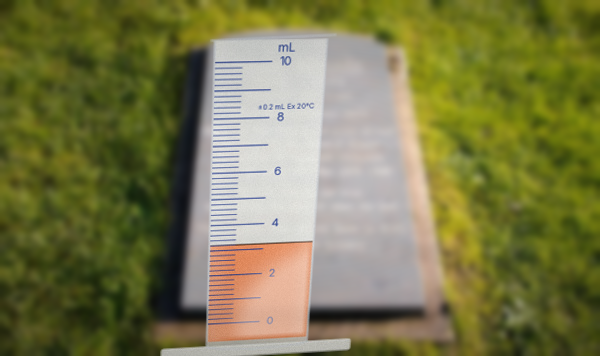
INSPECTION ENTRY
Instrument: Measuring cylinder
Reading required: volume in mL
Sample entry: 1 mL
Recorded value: 3.2 mL
